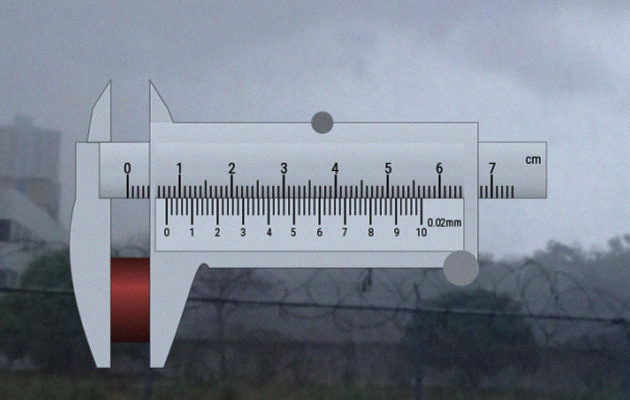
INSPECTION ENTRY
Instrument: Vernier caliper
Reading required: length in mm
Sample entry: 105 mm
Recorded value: 7.5 mm
